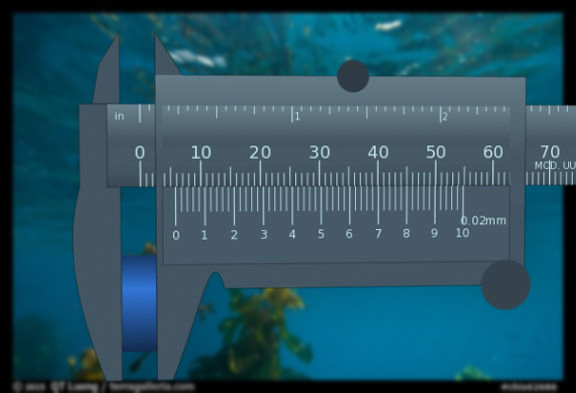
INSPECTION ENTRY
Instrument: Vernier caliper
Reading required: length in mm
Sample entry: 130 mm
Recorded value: 5.8 mm
